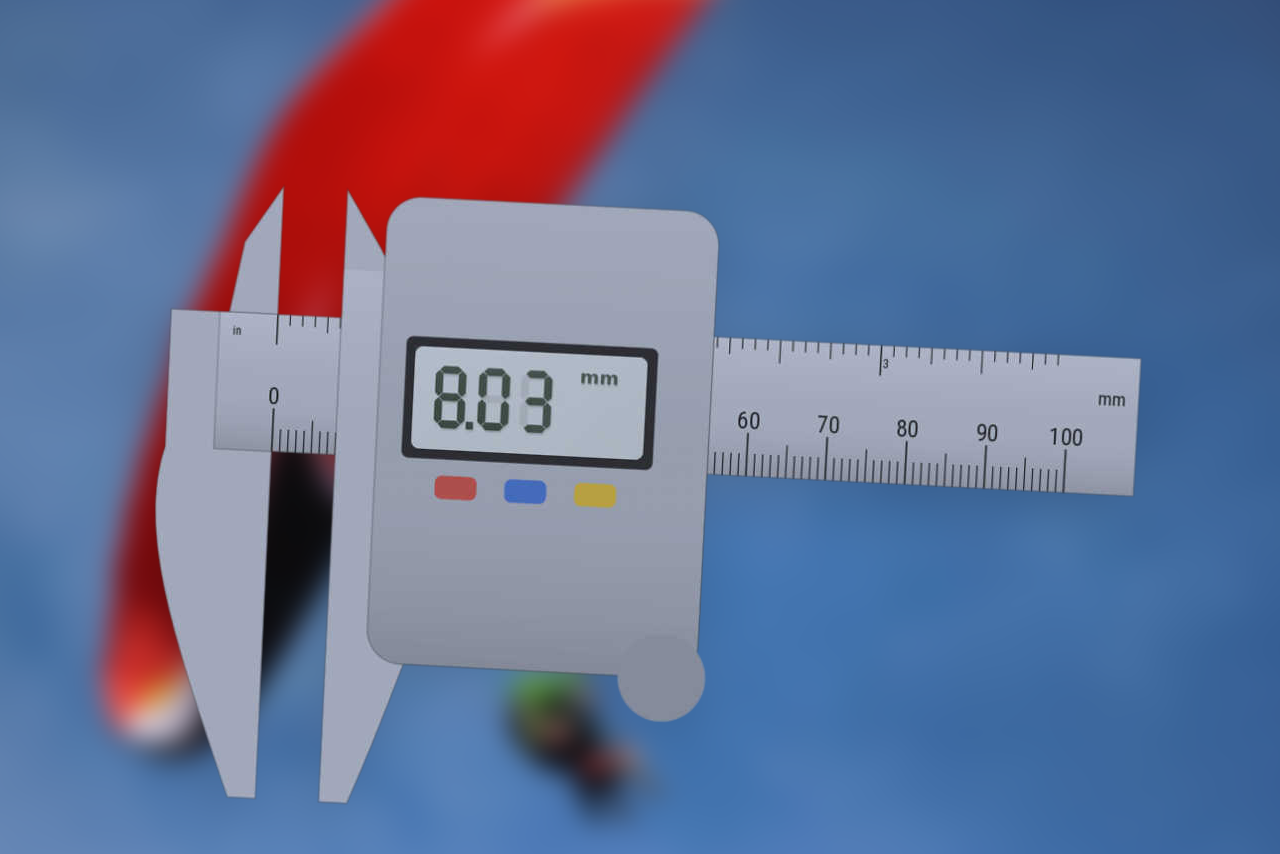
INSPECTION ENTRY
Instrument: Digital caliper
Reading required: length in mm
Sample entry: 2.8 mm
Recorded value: 8.03 mm
